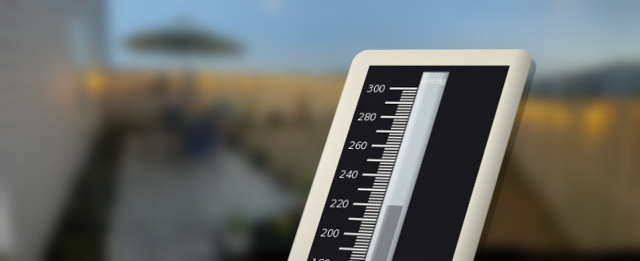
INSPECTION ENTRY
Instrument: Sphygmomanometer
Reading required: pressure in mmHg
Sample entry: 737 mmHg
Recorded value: 220 mmHg
